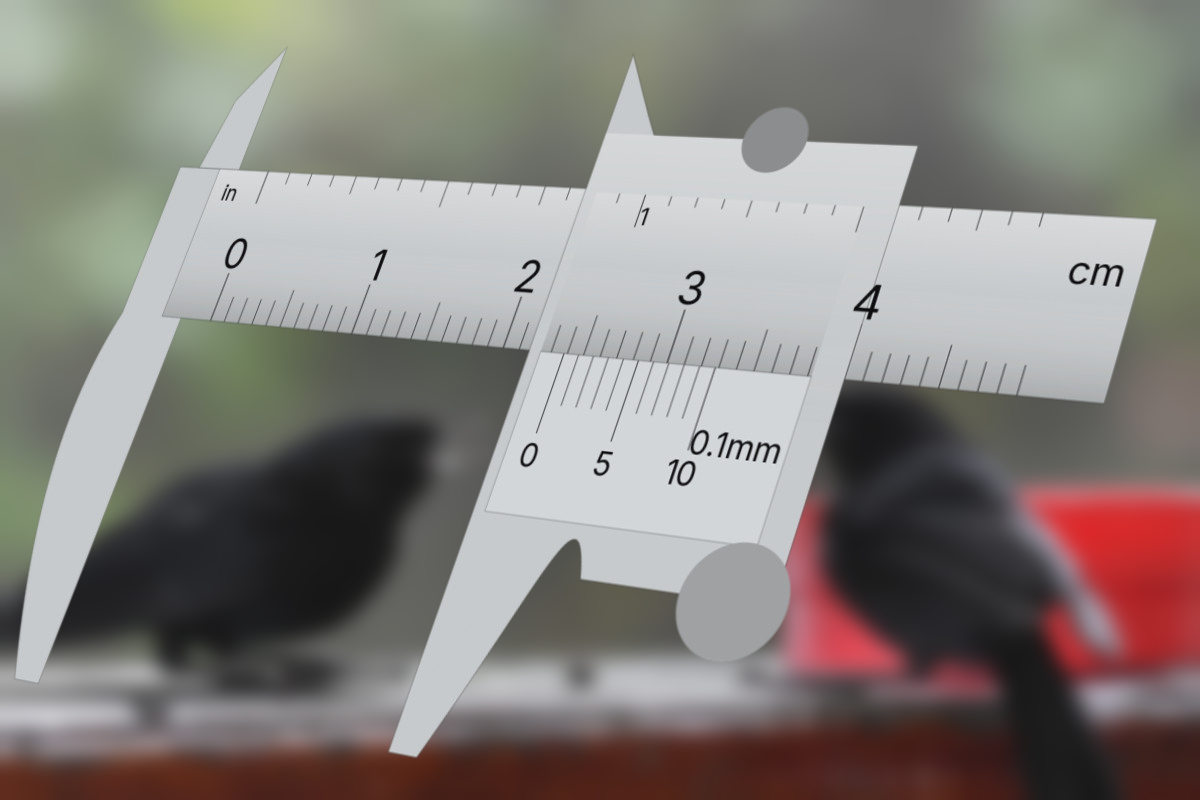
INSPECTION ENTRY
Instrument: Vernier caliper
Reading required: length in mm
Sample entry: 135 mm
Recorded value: 23.8 mm
